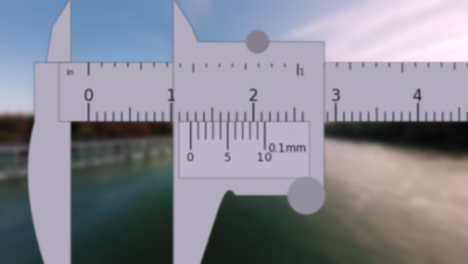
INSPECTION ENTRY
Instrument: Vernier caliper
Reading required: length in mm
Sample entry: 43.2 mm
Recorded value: 12.4 mm
